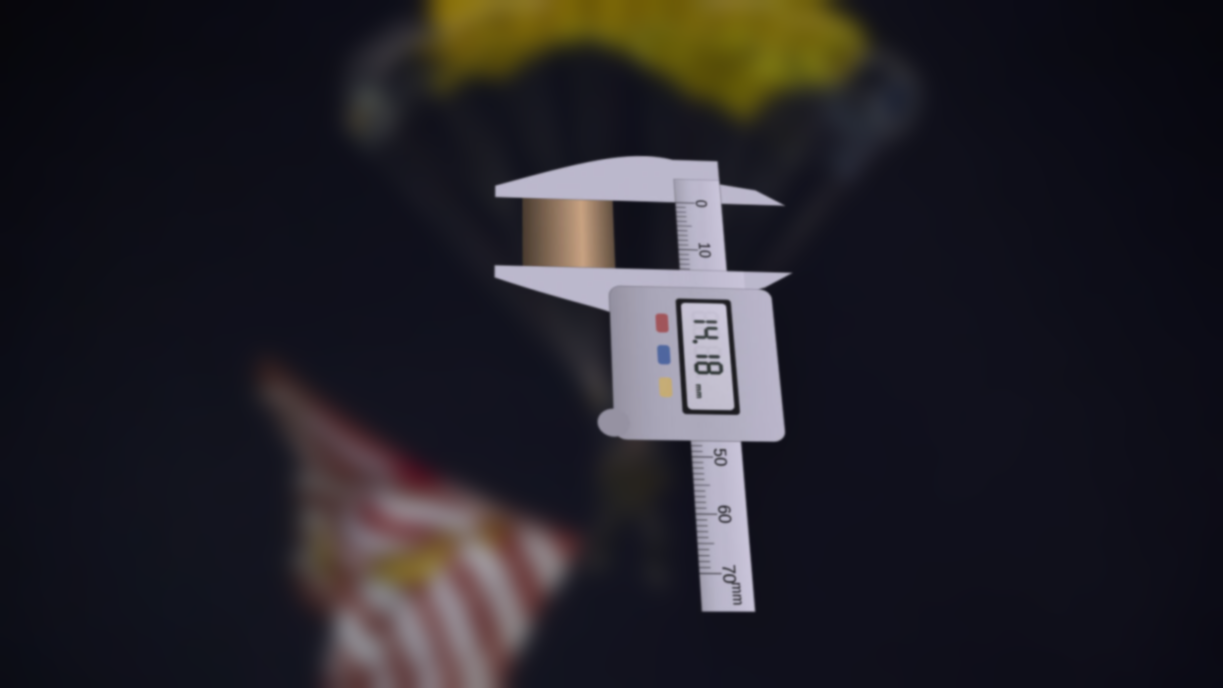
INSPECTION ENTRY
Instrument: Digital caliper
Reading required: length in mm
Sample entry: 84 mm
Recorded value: 14.18 mm
